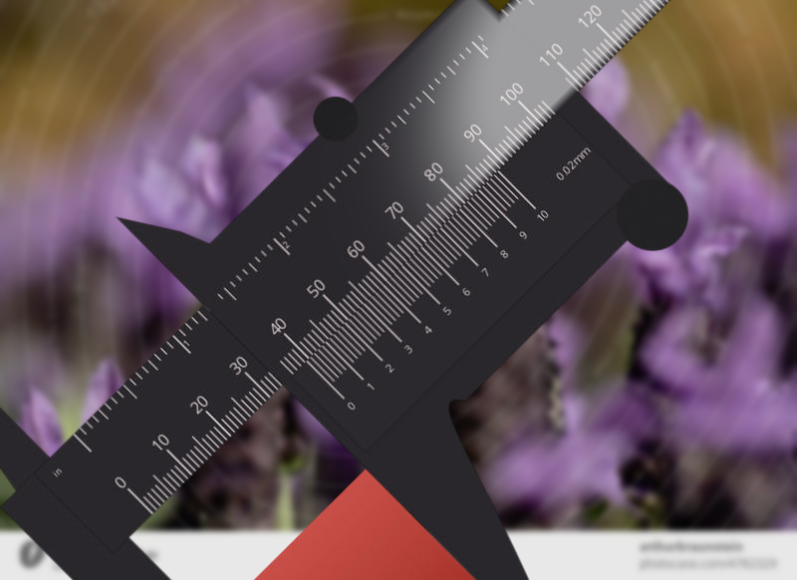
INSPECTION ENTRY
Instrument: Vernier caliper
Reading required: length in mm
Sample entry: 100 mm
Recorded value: 39.4 mm
